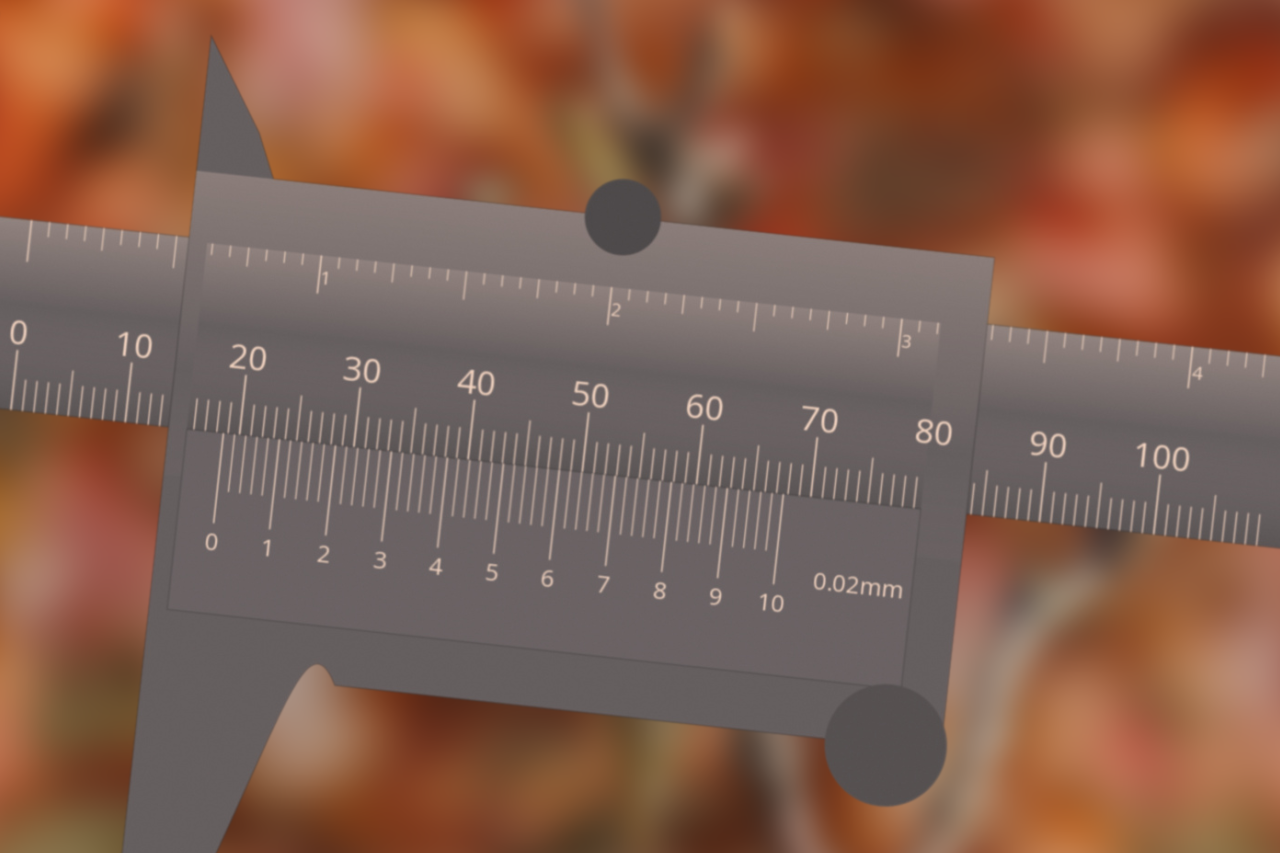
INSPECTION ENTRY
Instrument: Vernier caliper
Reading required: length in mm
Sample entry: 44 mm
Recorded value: 18.6 mm
